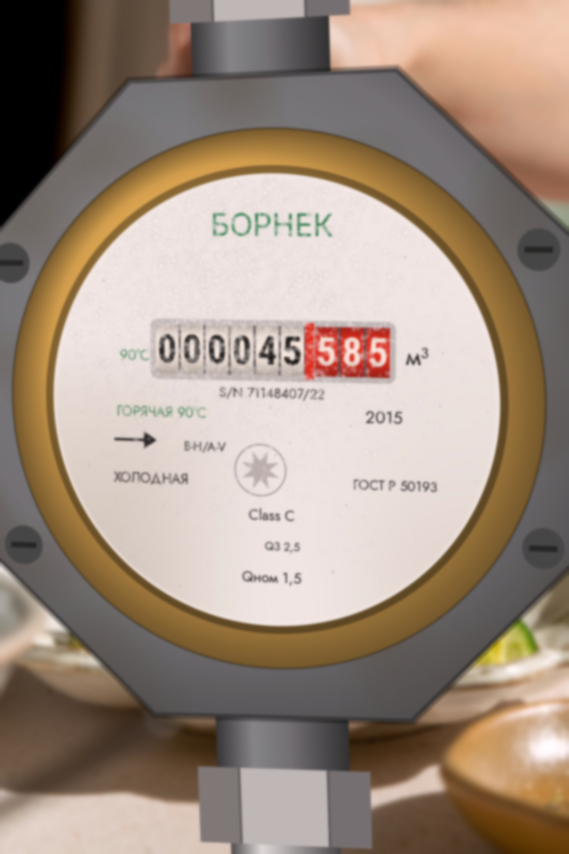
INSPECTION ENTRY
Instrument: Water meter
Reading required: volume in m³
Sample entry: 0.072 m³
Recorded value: 45.585 m³
